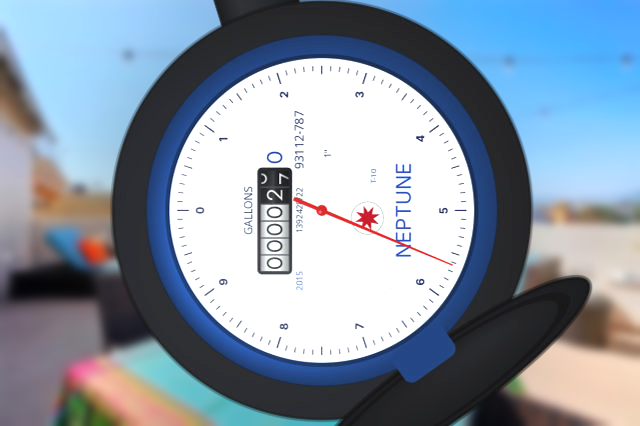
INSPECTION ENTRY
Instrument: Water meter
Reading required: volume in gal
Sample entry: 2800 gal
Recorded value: 265.6 gal
